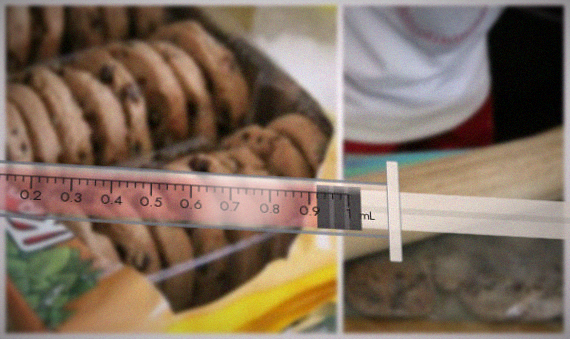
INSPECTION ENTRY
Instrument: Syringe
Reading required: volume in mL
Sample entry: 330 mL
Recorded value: 0.92 mL
